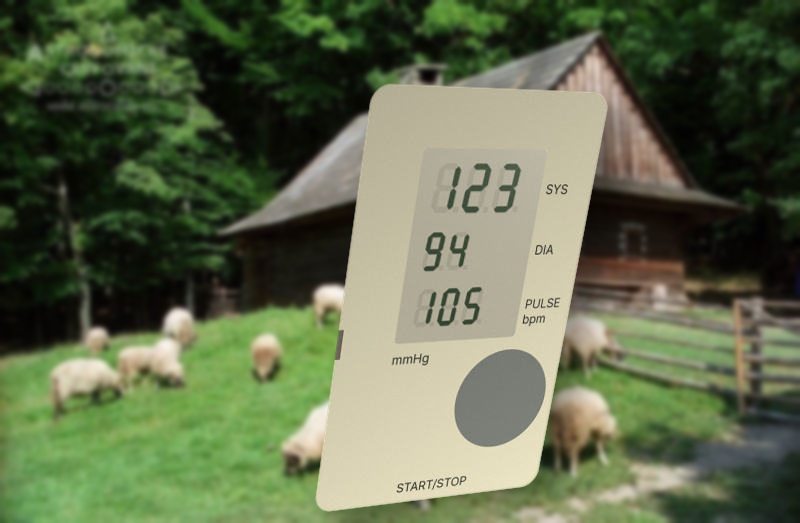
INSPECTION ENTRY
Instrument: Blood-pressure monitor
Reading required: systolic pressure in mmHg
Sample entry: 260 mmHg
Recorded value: 123 mmHg
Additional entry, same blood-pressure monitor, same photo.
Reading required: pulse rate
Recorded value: 105 bpm
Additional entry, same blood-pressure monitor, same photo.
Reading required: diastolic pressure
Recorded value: 94 mmHg
